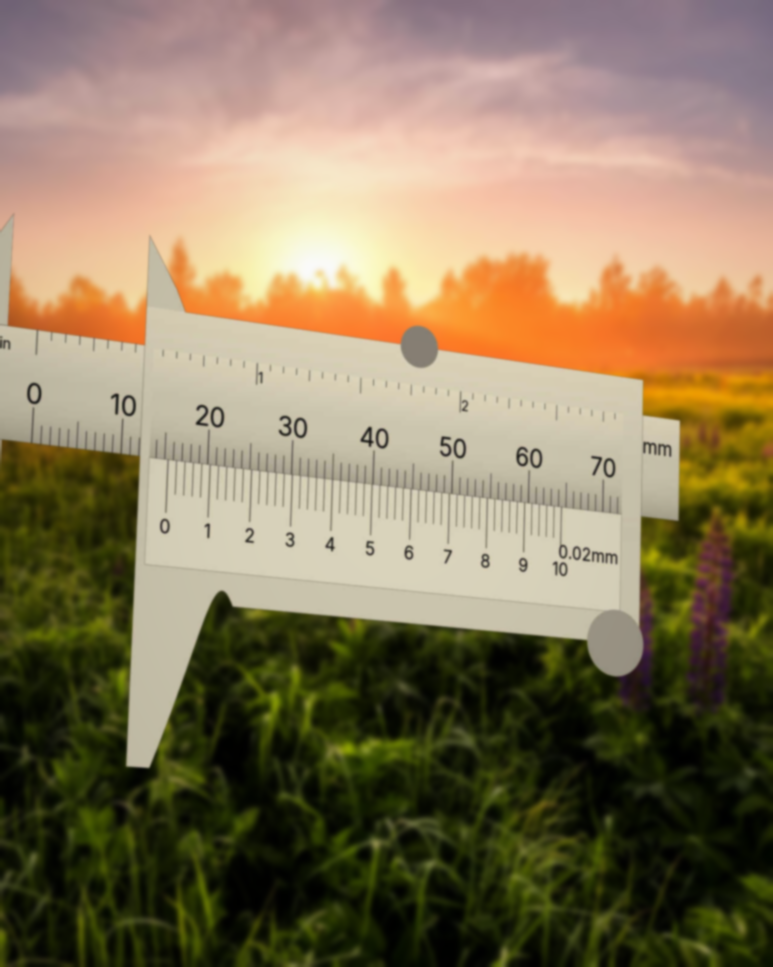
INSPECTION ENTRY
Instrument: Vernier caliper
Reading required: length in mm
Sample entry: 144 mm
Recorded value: 15.4 mm
